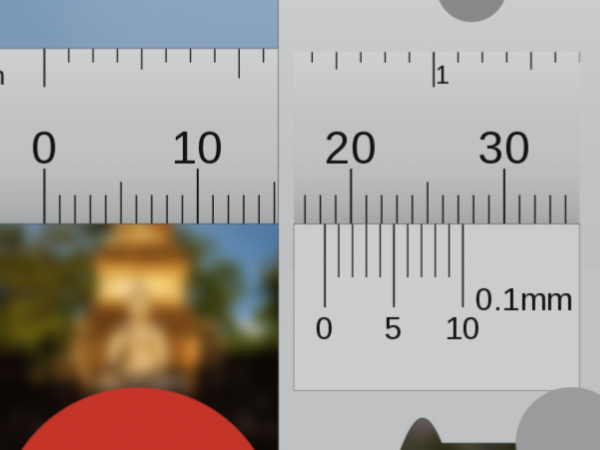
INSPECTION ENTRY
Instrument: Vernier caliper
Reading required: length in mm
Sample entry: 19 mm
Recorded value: 18.3 mm
